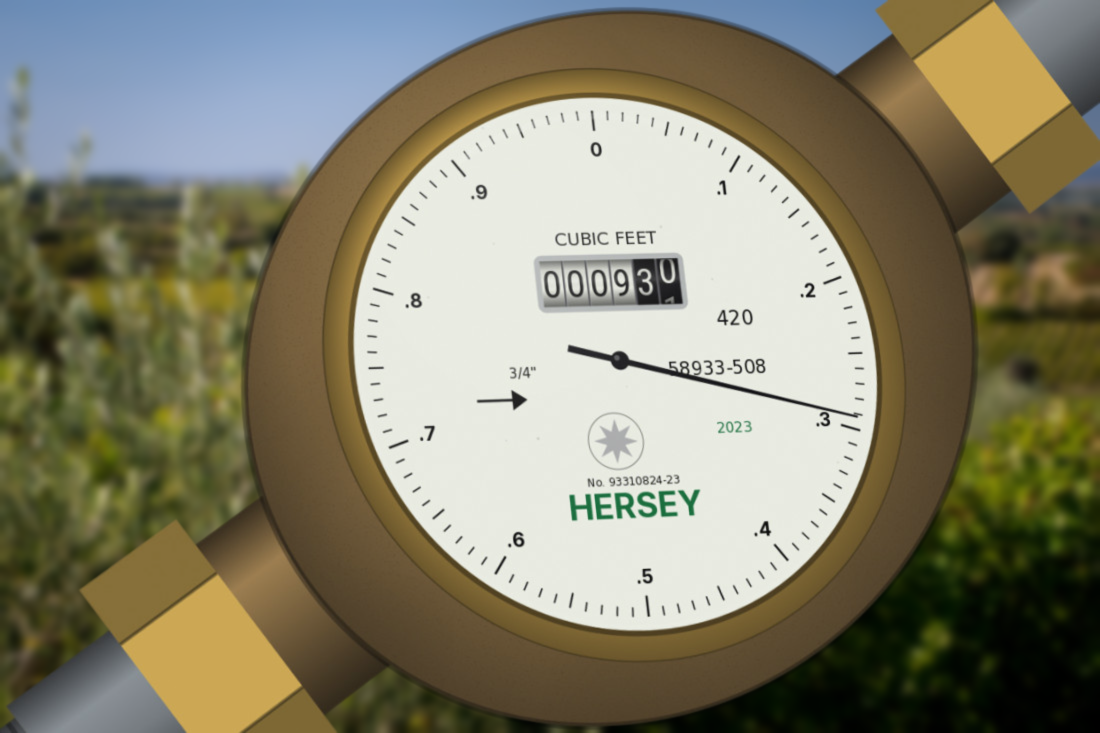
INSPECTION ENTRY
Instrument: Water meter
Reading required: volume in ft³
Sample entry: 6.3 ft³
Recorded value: 930.29 ft³
